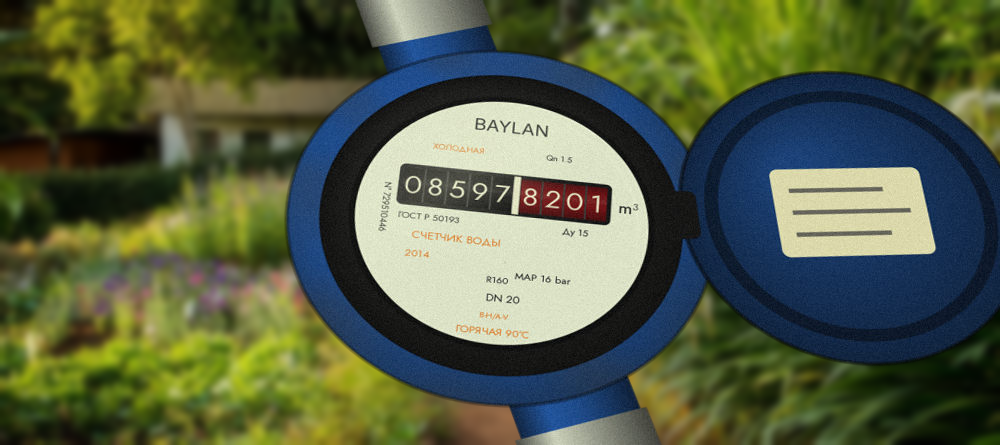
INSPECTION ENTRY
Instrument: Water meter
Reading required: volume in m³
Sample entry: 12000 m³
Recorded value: 8597.8201 m³
